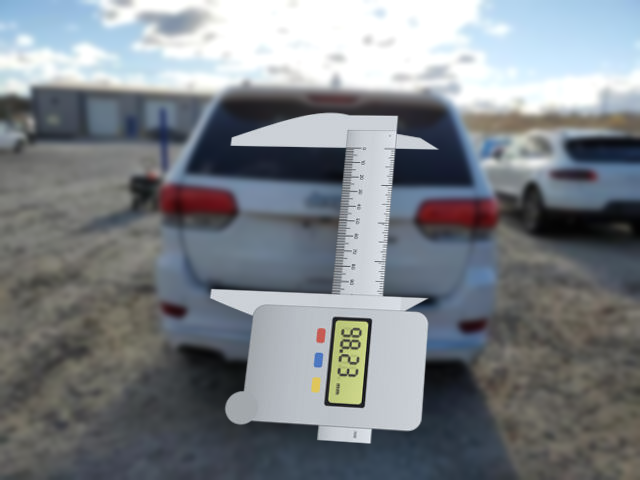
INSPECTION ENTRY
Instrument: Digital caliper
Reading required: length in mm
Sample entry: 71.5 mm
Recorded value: 98.23 mm
